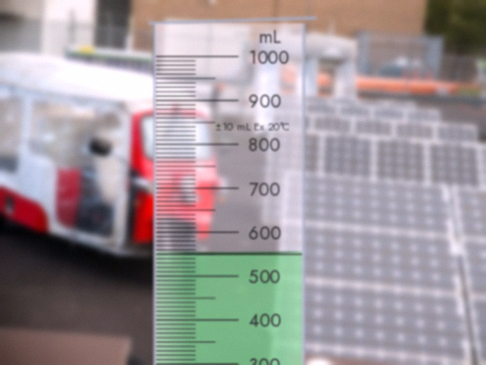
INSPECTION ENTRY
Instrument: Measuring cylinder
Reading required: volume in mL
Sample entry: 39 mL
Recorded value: 550 mL
